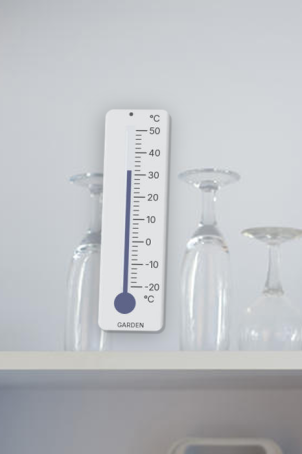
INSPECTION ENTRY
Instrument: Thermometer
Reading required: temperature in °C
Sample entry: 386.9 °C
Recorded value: 32 °C
